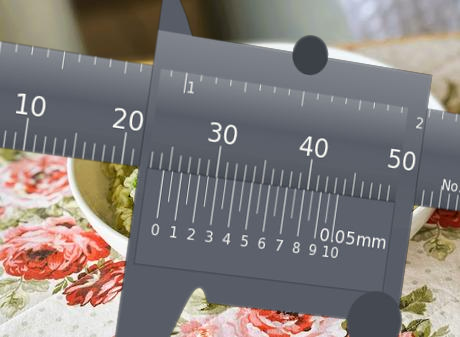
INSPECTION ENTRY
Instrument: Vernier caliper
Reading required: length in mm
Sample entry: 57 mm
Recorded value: 24.4 mm
